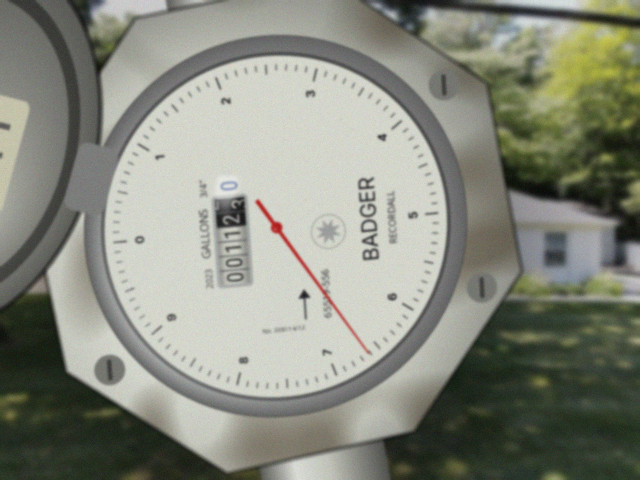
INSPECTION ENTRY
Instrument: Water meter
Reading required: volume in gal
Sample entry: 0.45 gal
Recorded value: 11226.6 gal
